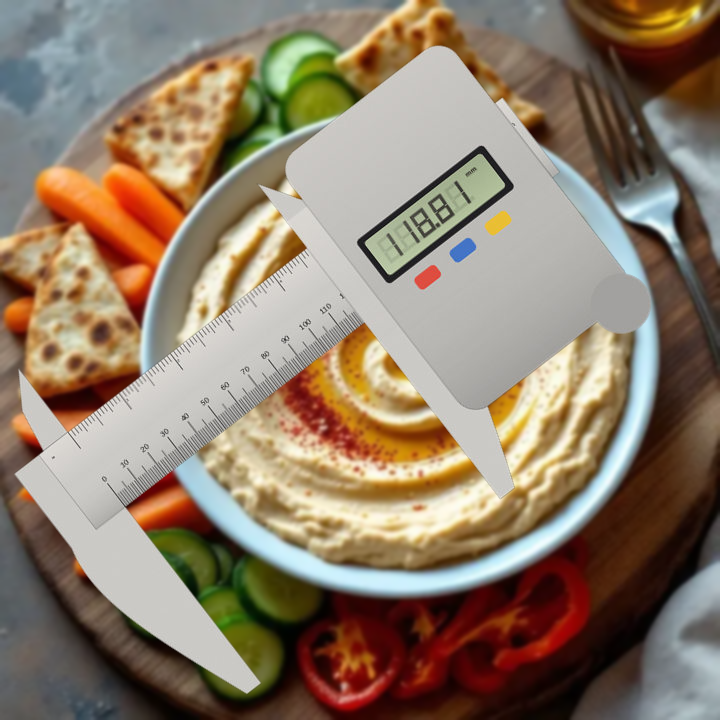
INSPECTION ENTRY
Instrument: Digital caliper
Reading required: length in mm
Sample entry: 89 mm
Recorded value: 118.81 mm
